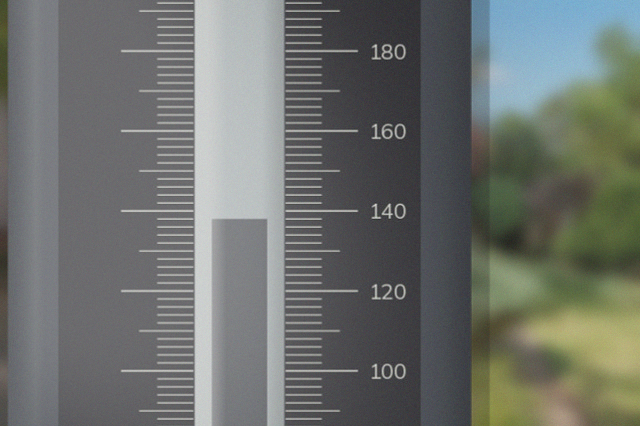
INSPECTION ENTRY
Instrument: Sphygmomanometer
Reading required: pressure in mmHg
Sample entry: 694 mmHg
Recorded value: 138 mmHg
